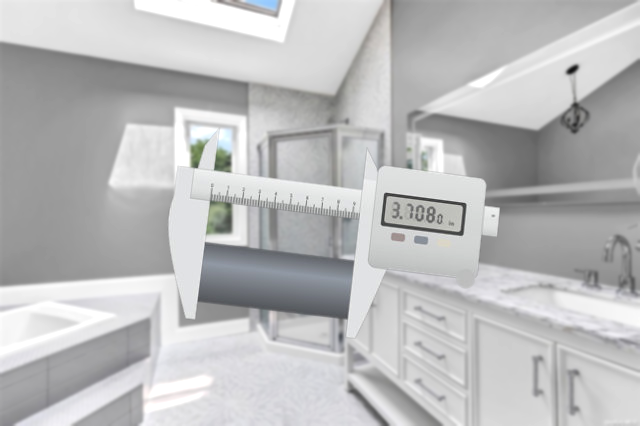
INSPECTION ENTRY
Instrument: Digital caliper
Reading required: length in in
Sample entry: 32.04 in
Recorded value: 3.7080 in
